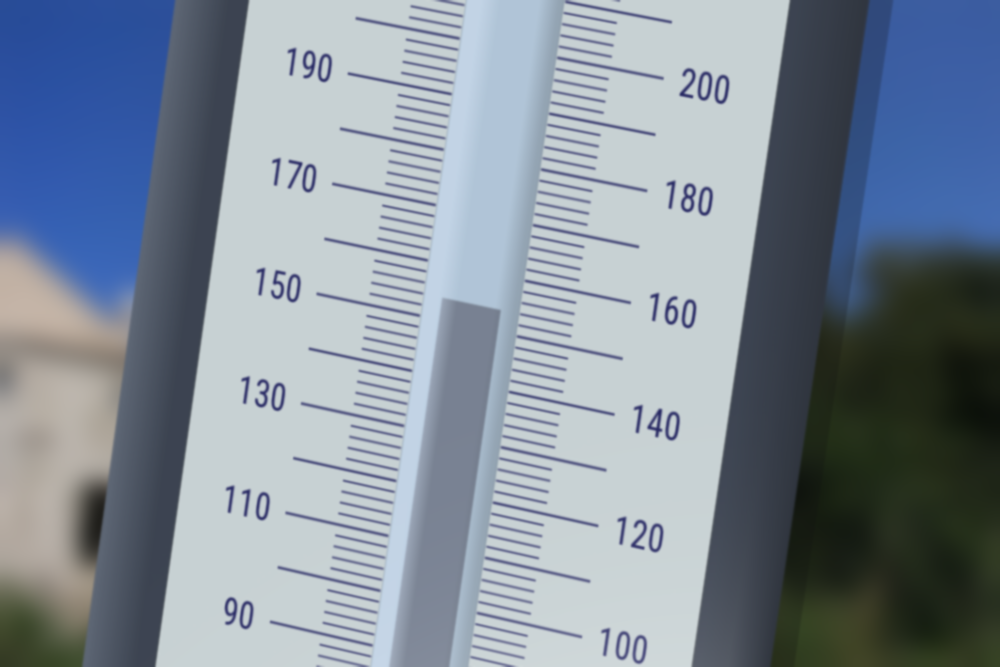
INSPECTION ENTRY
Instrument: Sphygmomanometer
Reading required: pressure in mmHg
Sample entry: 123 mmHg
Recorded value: 154 mmHg
